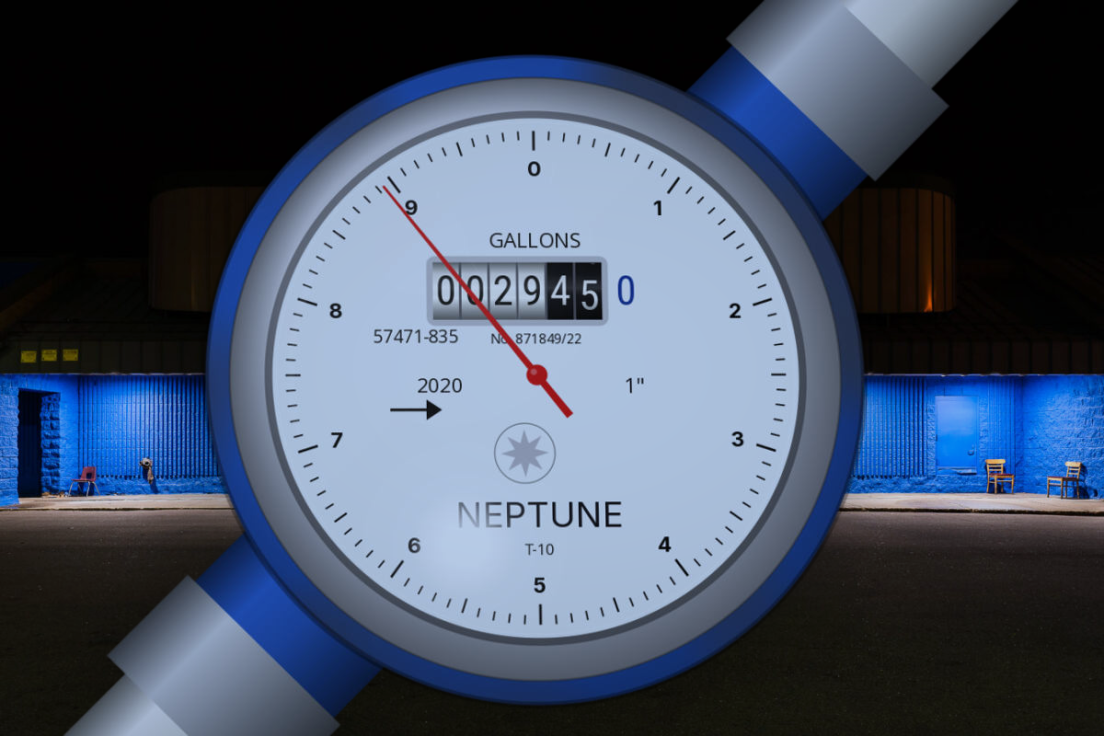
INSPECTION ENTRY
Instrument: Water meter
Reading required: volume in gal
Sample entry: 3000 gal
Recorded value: 29448.9 gal
